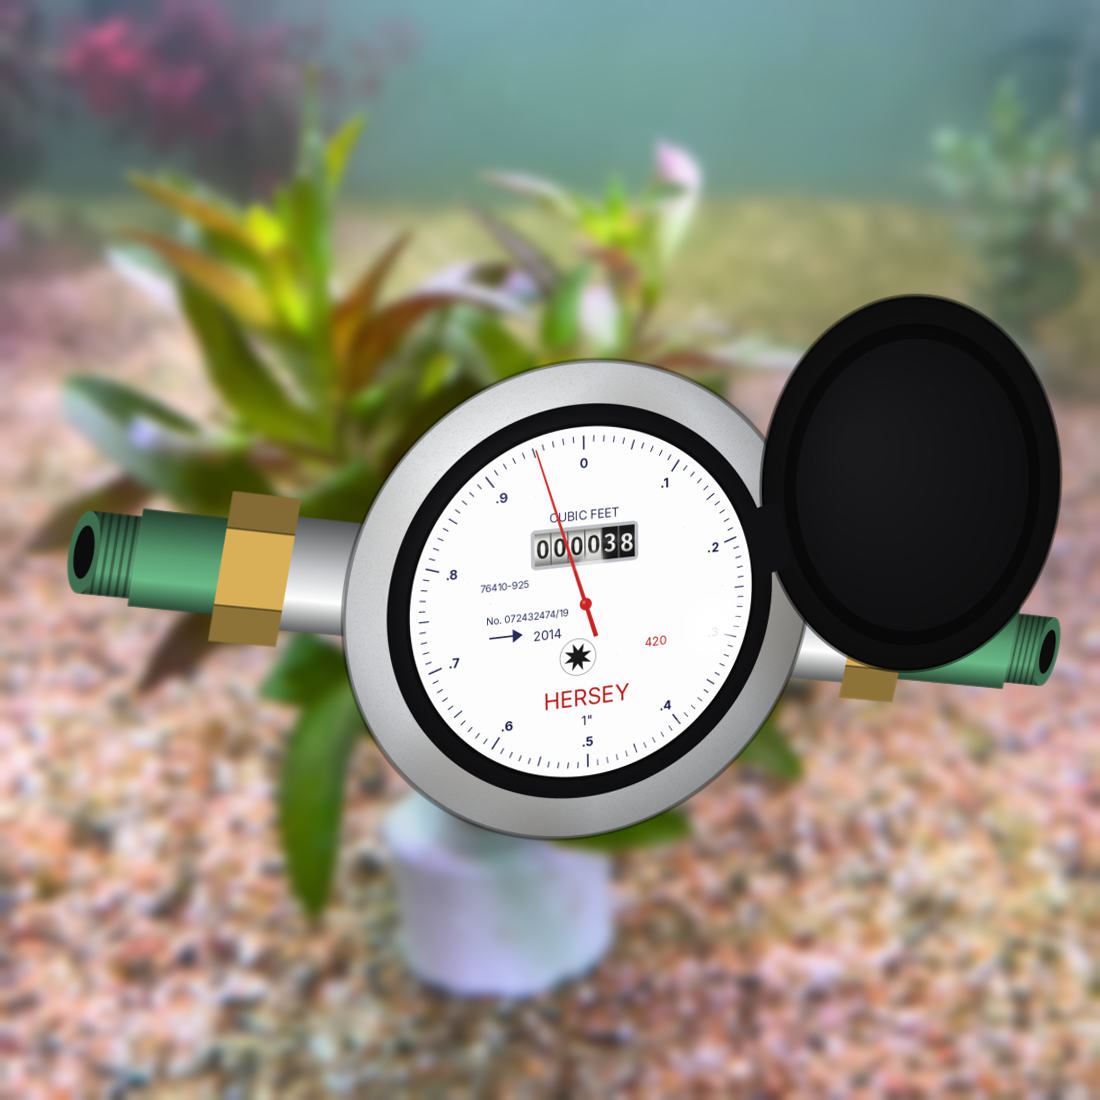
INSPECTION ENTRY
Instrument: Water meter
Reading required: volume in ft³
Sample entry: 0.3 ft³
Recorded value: 37.95 ft³
